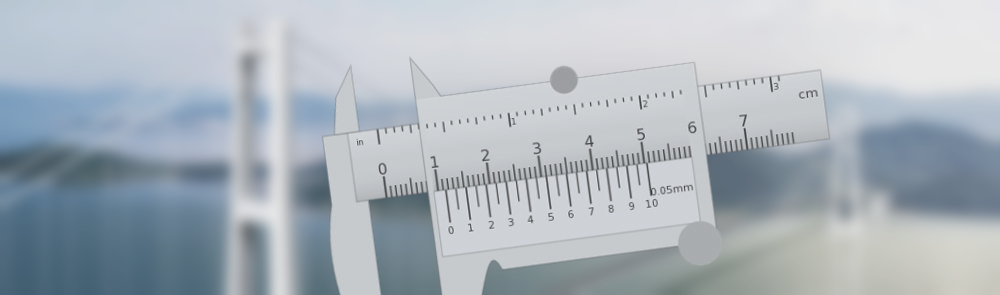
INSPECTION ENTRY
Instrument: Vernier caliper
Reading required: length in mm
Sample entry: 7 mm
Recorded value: 11.5 mm
